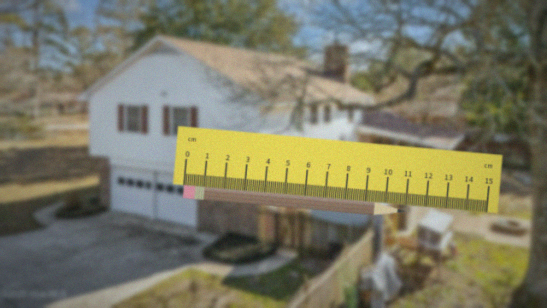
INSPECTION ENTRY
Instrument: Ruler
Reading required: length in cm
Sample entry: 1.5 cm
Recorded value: 11 cm
